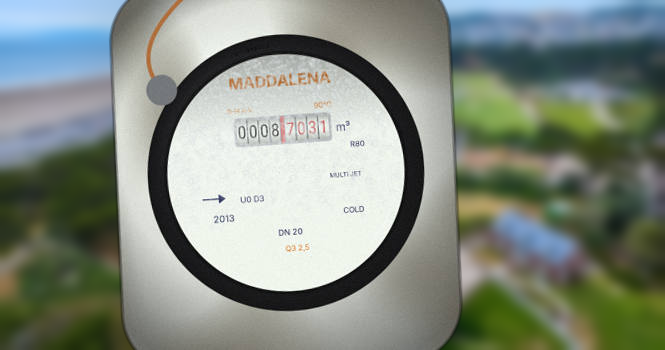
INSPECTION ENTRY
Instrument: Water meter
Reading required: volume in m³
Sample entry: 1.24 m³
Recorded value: 8.7031 m³
